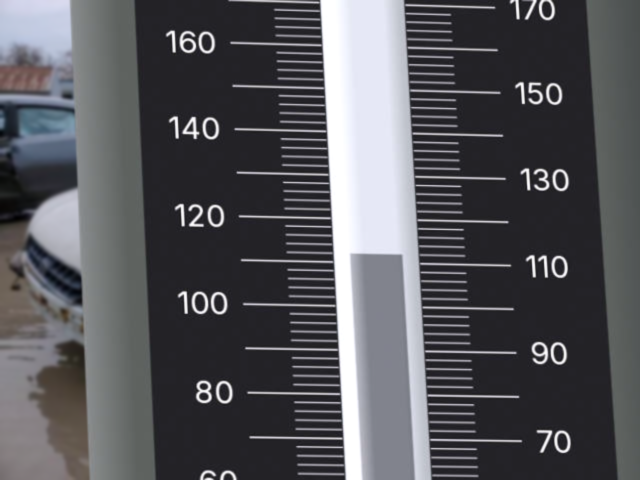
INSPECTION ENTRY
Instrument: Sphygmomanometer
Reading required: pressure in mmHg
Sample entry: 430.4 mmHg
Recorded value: 112 mmHg
